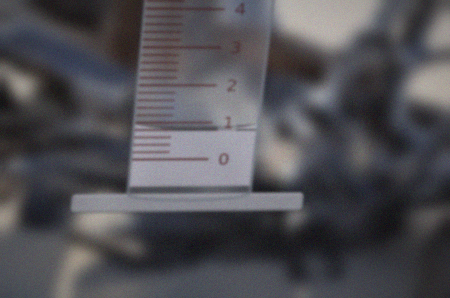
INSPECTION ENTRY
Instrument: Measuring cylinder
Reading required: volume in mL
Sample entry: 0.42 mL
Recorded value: 0.8 mL
